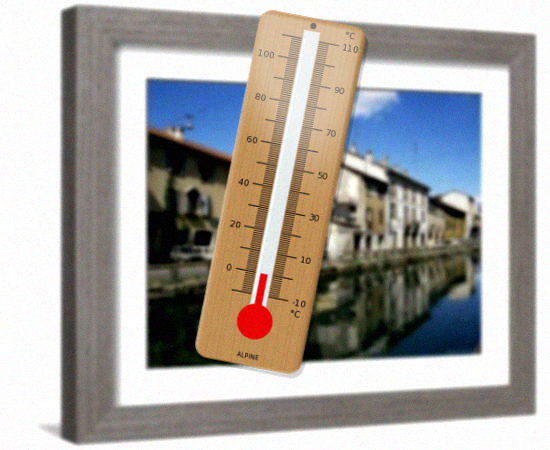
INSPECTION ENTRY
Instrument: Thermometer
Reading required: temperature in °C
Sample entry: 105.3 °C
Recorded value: 0 °C
